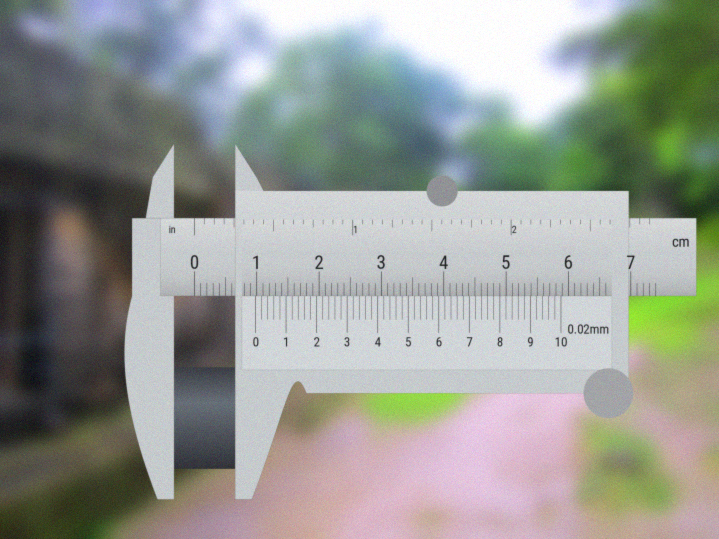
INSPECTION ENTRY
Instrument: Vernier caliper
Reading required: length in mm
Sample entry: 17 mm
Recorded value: 9.8 mm
